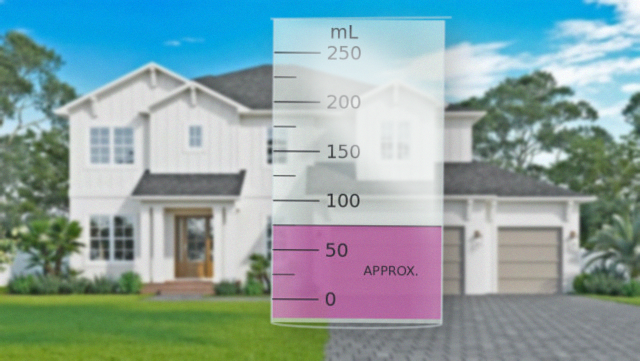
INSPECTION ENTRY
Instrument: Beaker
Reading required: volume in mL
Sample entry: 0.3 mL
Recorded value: 75 mL
